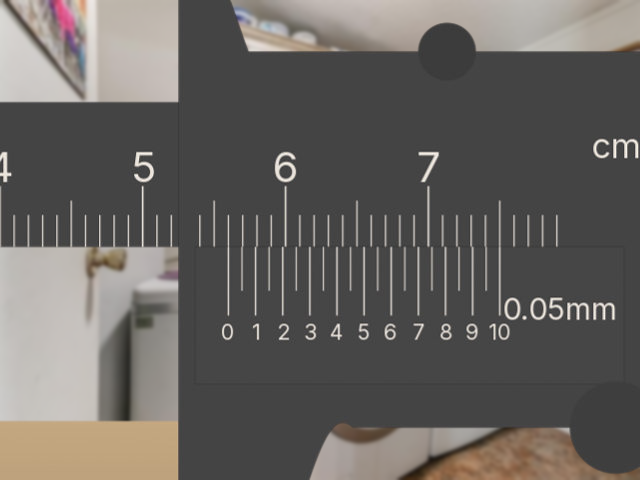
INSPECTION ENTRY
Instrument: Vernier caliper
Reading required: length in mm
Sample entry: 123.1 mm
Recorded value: 56.0 mm
